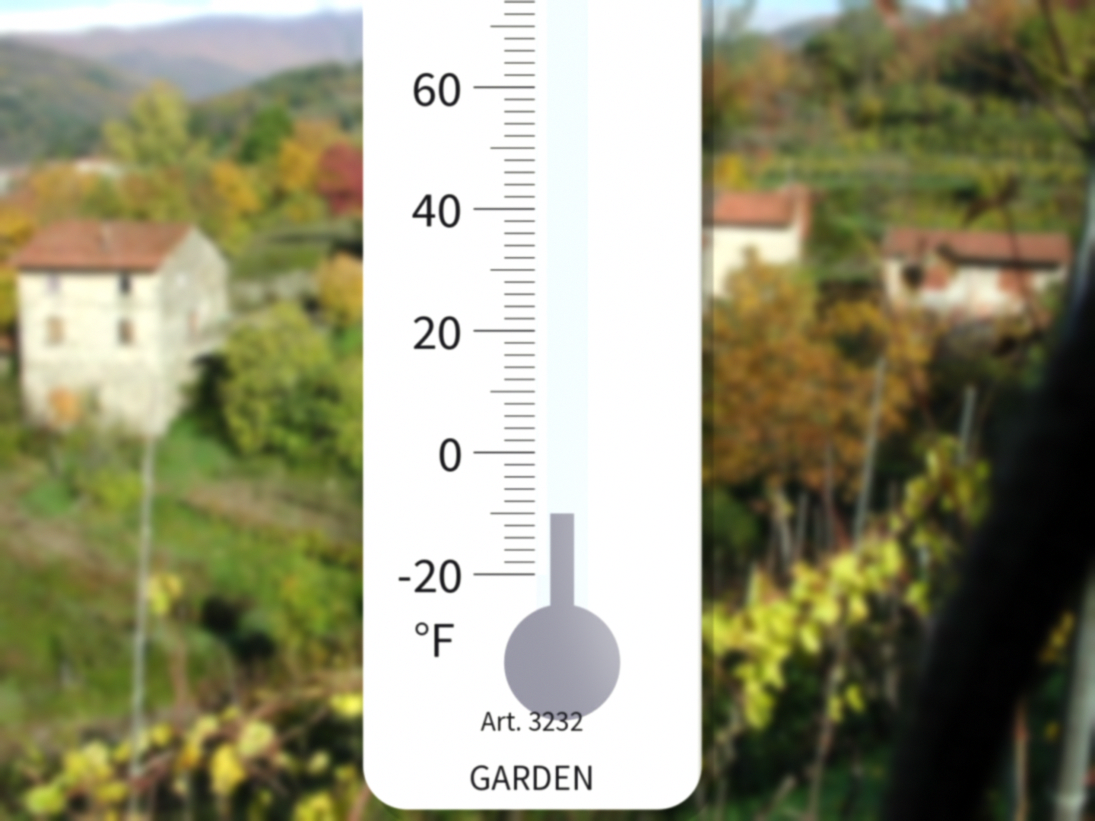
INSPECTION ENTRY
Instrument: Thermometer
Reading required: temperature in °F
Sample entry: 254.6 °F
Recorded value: -10 °F
